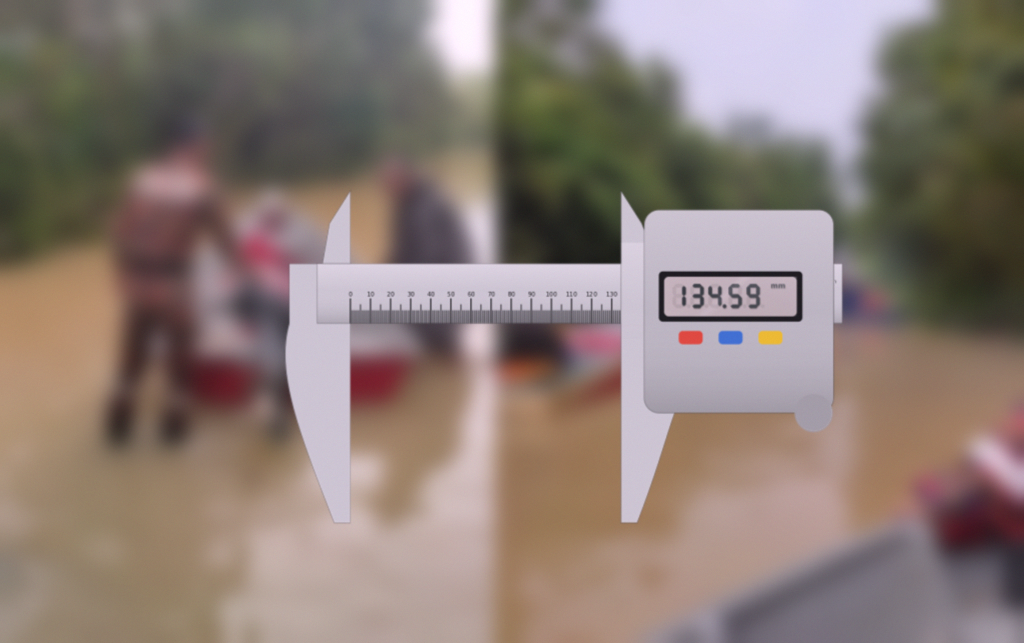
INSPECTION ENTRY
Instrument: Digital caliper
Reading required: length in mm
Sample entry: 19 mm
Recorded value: 134.59 mm
